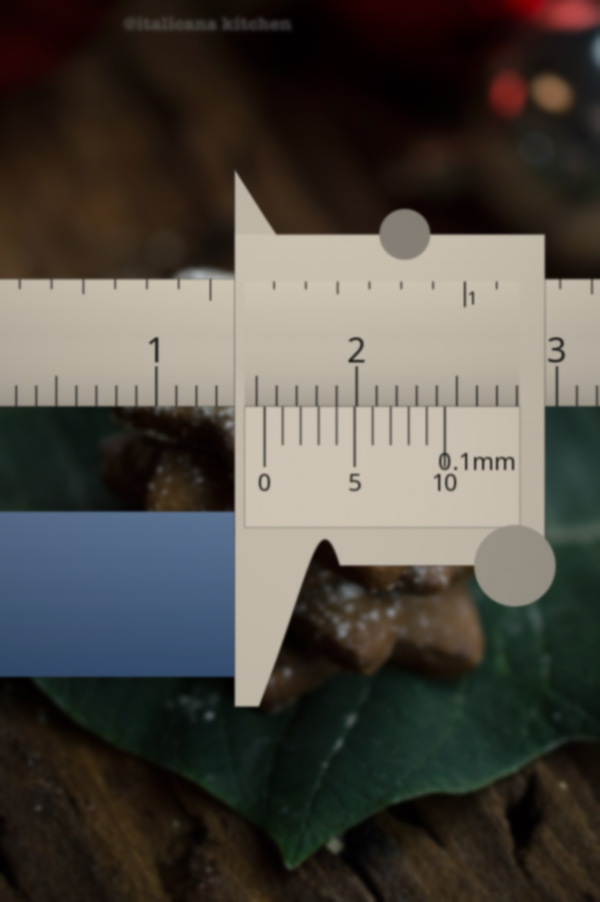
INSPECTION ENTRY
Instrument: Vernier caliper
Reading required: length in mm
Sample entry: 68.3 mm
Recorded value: 15.4 mm
